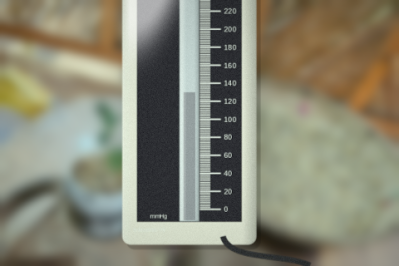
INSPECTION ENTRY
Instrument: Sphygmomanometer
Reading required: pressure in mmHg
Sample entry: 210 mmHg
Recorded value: 130 mmHg
